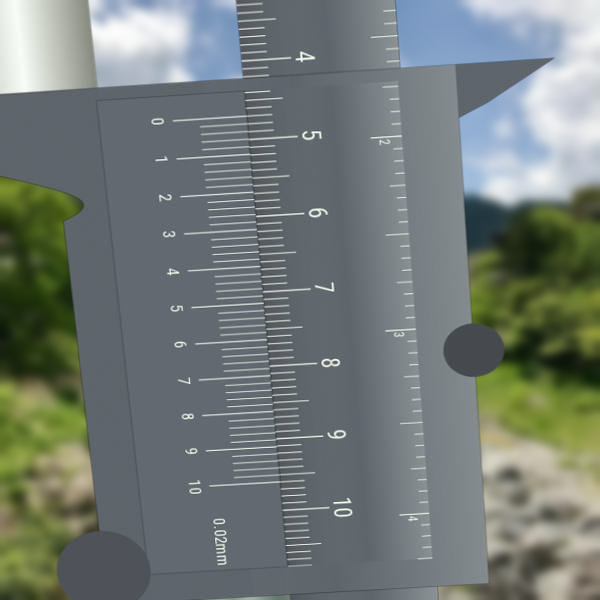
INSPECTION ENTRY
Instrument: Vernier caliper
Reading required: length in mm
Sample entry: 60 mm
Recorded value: 47.0 mm
